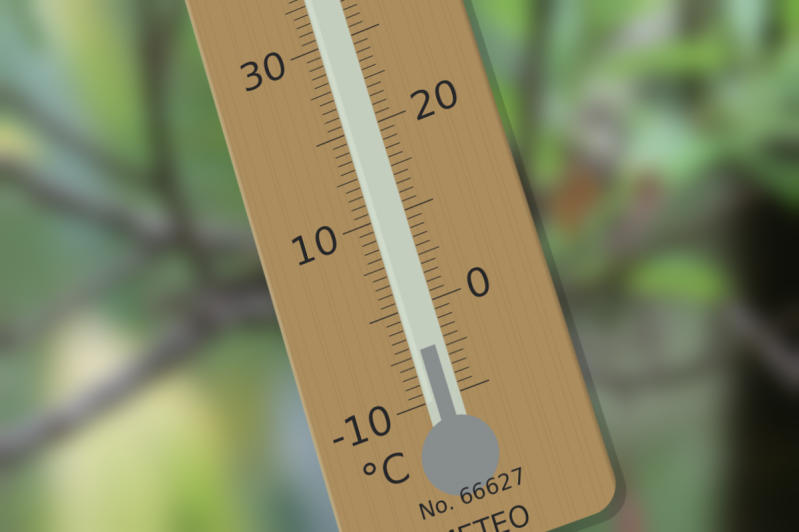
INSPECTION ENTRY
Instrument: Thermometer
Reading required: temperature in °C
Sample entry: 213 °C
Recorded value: -4.5 °C
